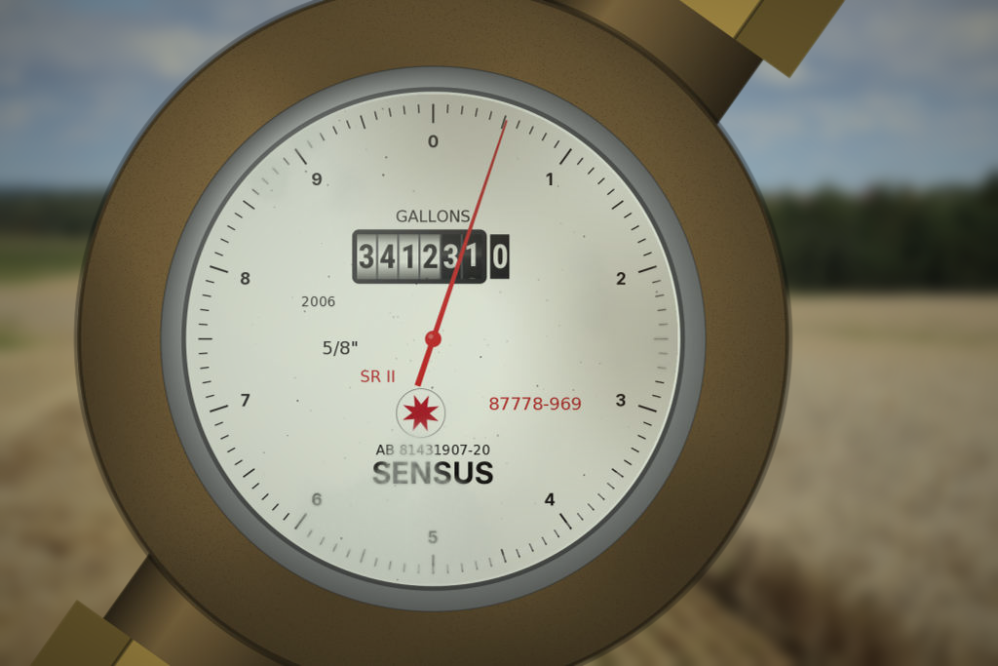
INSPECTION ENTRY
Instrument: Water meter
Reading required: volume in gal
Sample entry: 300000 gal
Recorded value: 3412310.5 gal
